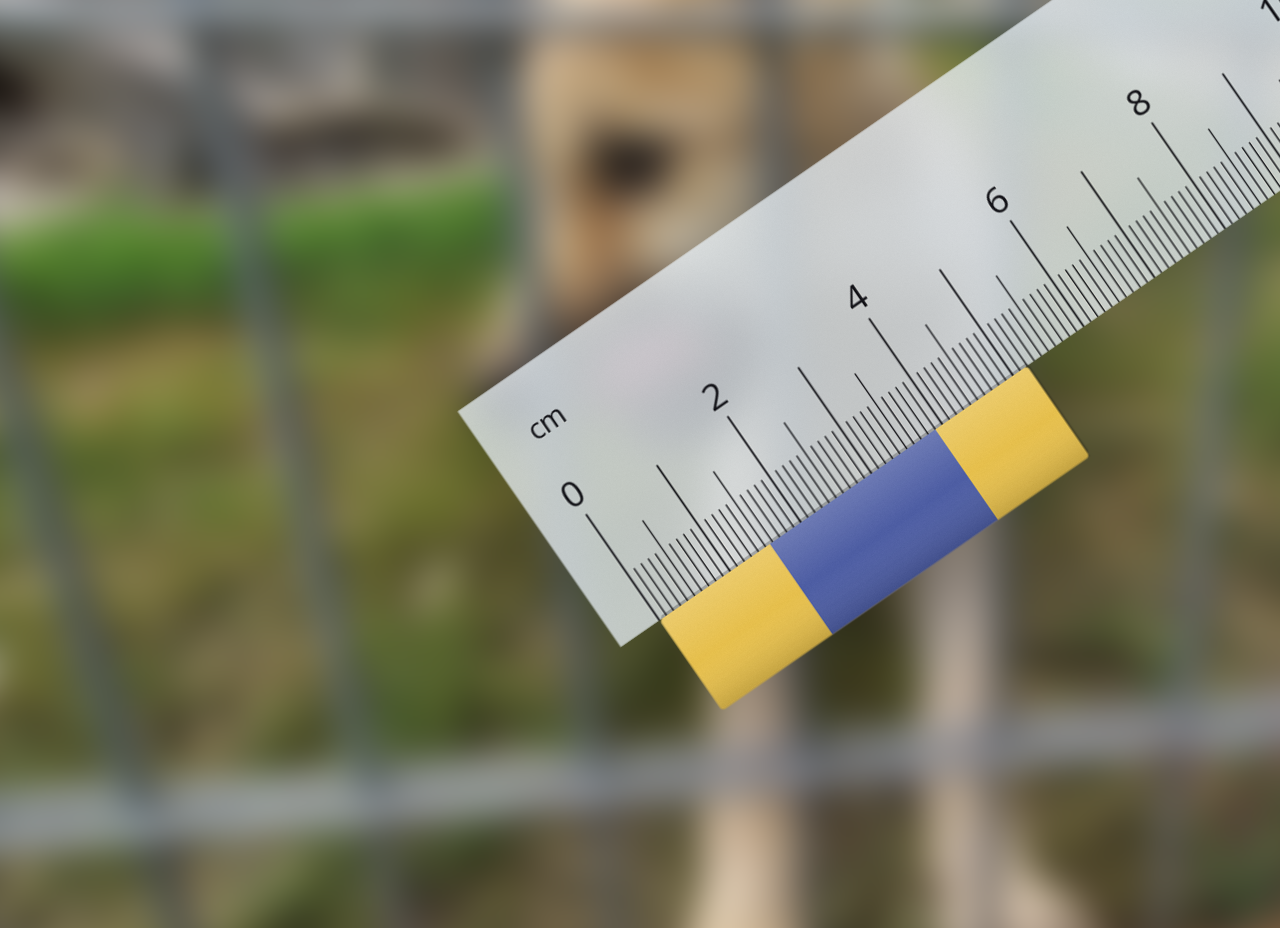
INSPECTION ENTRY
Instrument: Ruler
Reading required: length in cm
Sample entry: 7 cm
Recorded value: 5.2 cm
